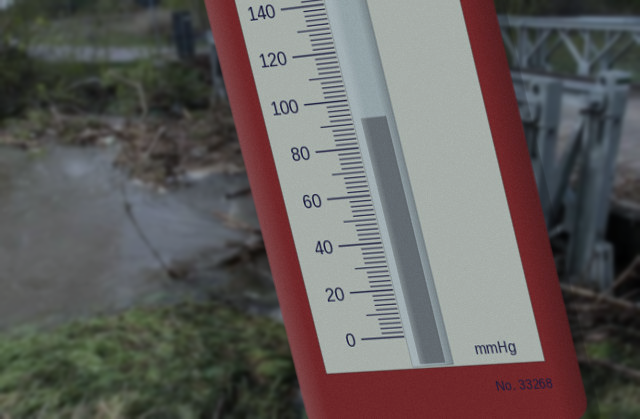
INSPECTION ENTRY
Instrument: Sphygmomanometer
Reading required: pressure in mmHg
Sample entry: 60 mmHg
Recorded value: 92 mmHg
